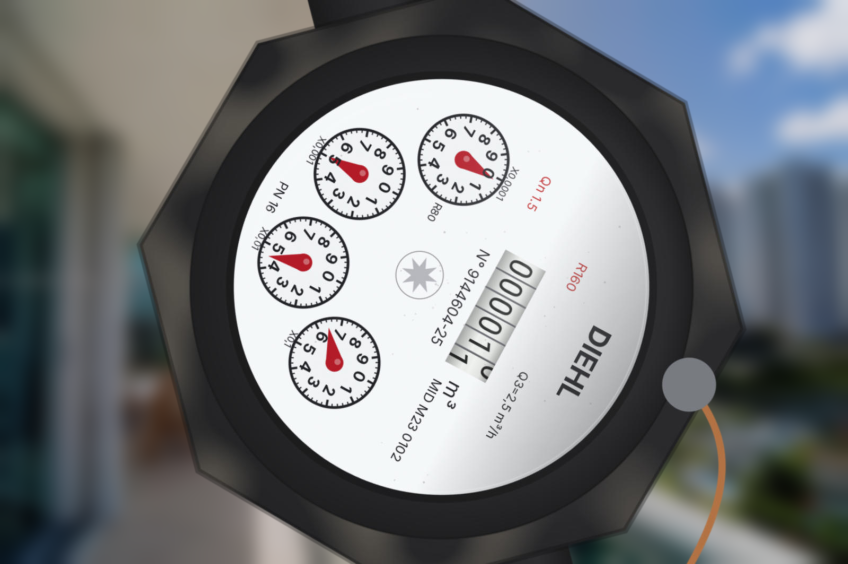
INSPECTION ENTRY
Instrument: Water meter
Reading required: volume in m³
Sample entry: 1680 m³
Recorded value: 10.6450 m³
